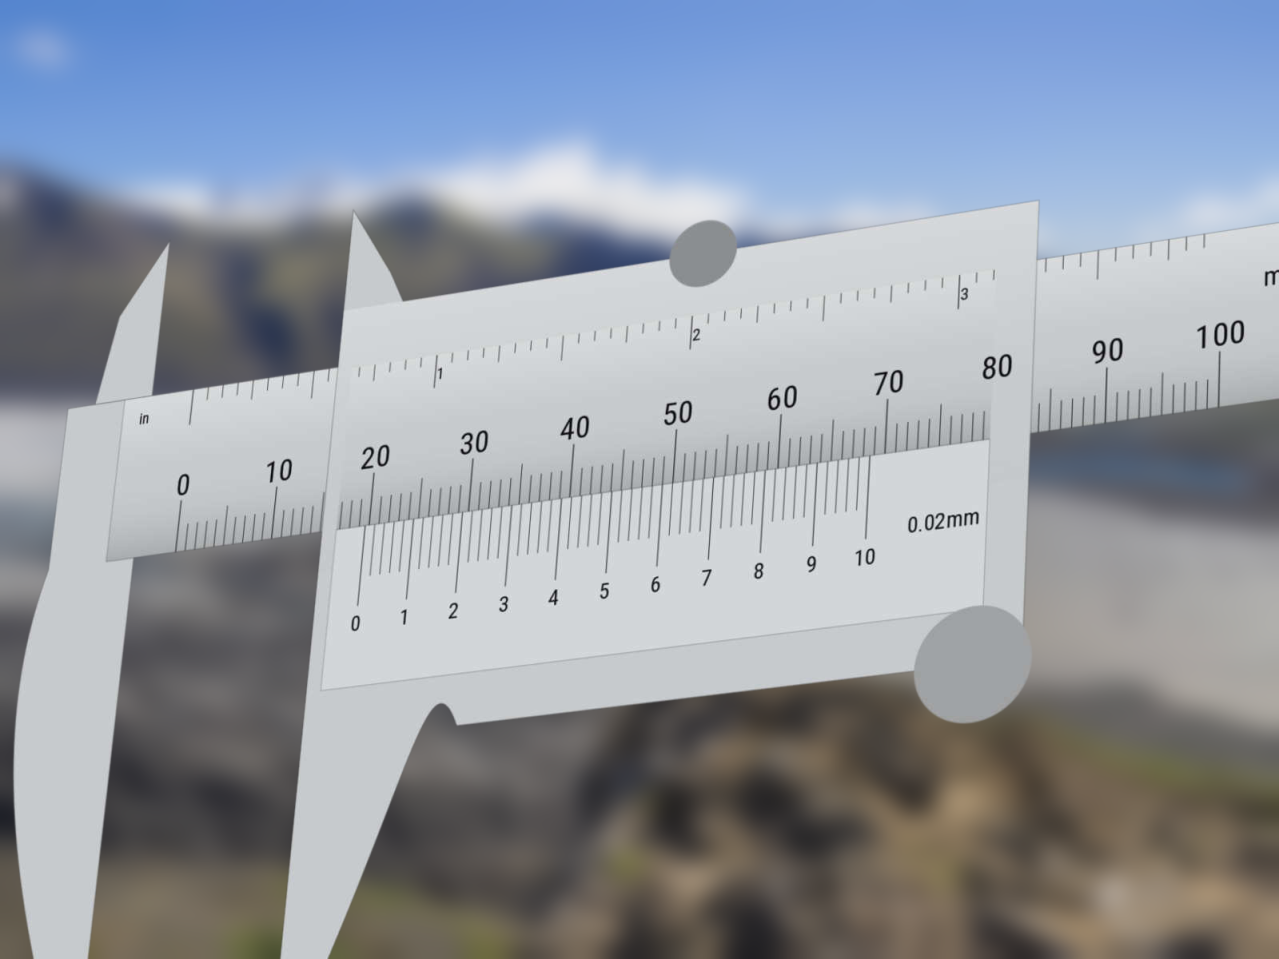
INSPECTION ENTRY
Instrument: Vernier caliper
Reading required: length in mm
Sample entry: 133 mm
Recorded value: 19.6 mm
